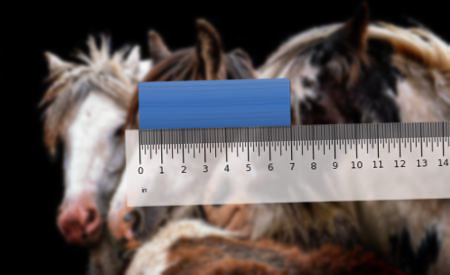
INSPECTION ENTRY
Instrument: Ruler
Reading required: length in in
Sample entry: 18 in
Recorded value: 7 in
